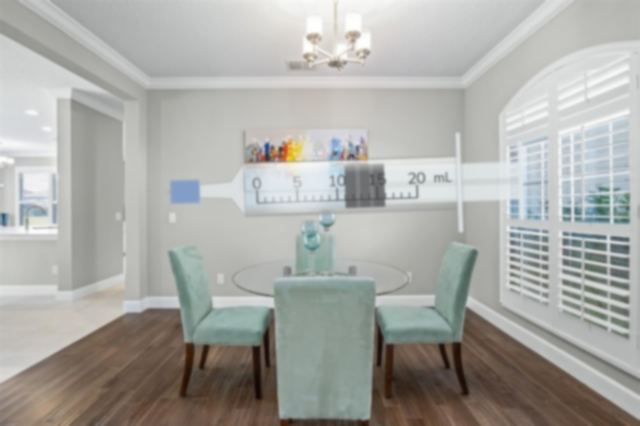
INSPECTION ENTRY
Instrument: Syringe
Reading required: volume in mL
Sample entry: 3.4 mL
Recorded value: 11 mL
